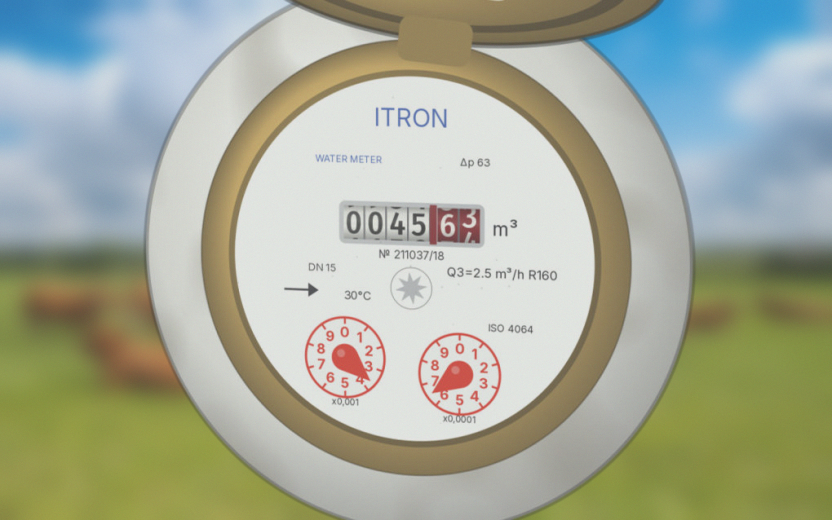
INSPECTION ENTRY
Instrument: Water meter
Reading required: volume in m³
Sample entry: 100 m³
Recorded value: 45.6336 m³
